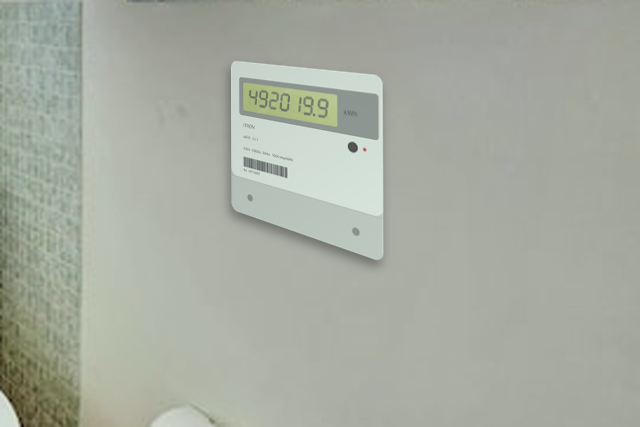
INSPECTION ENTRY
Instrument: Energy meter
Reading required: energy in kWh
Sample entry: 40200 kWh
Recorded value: 492019.9 kWh
